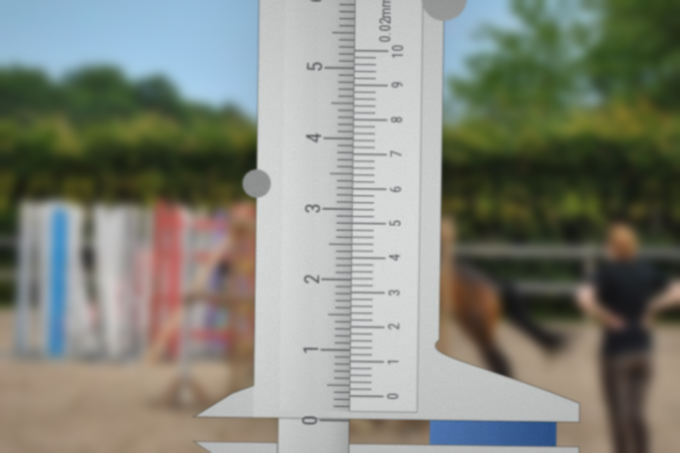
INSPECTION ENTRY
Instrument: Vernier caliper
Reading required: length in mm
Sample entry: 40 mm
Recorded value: 3.5 mm
